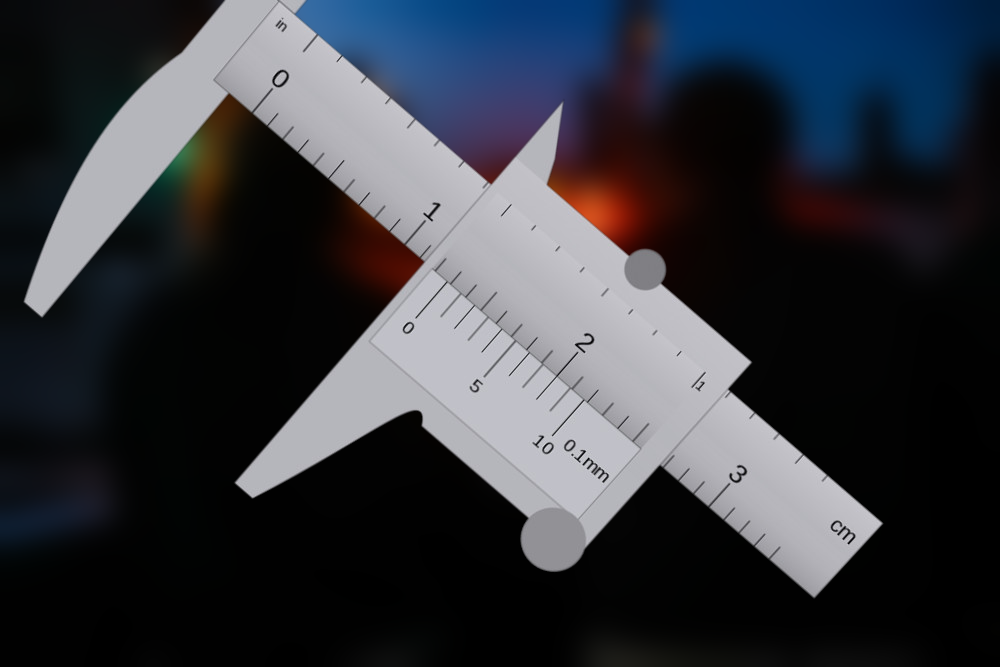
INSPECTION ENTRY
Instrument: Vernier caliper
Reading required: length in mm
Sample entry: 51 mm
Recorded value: 12.8 mm
